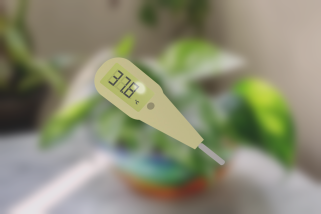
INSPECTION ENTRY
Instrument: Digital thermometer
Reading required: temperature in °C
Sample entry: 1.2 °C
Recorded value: 37.8 °C
